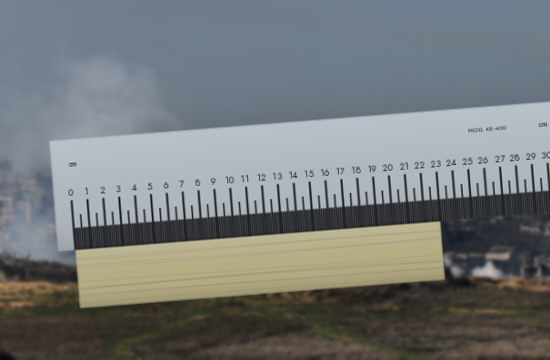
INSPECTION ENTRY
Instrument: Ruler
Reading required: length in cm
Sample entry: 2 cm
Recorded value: 23 cm
